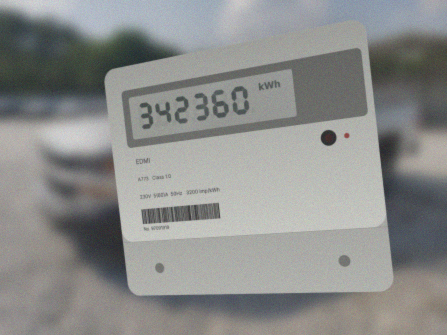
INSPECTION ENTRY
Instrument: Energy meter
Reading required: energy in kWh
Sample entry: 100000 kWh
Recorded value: 342360 kWh
